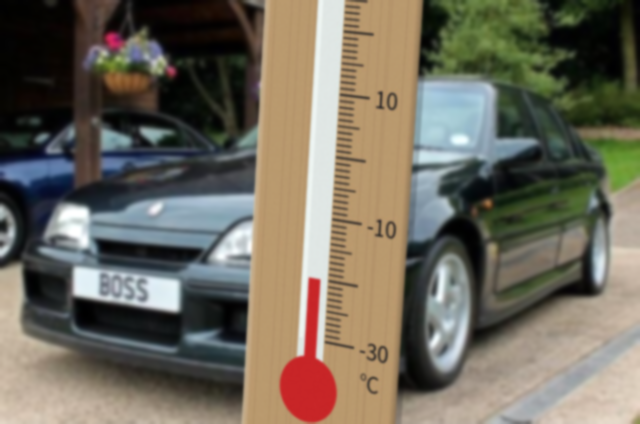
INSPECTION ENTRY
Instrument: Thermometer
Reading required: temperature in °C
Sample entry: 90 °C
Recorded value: -20 °C
